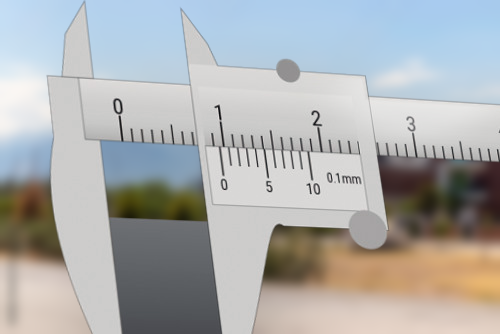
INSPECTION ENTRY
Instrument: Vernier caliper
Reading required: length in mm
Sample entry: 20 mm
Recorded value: 9.6 mm
